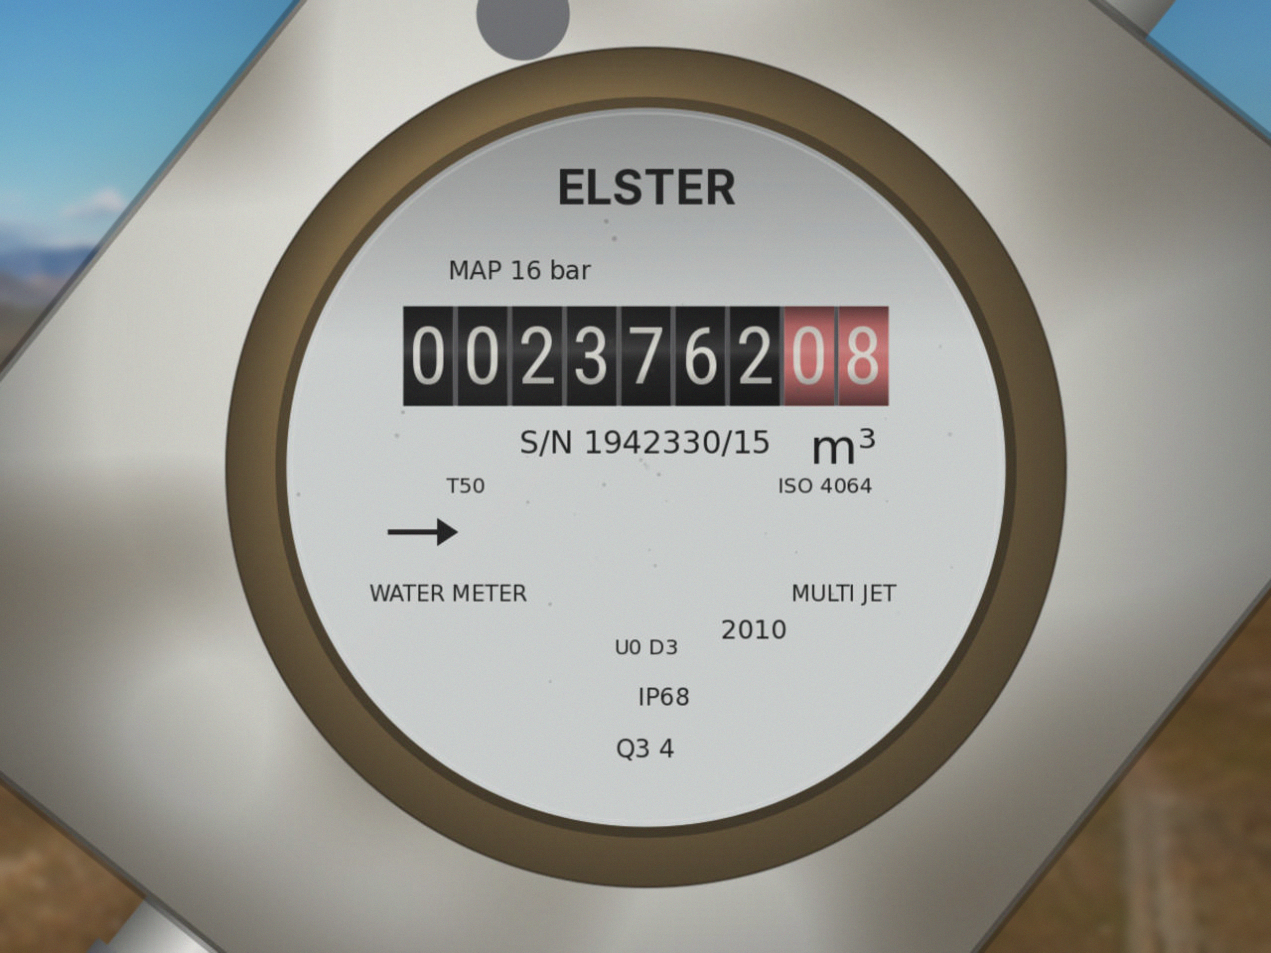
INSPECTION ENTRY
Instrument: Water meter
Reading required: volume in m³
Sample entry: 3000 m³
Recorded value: 23762.08 m³
